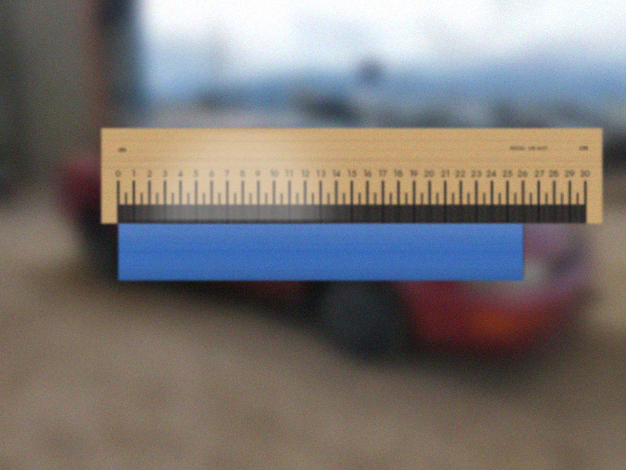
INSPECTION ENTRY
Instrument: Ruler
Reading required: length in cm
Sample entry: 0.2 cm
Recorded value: 26 cm
